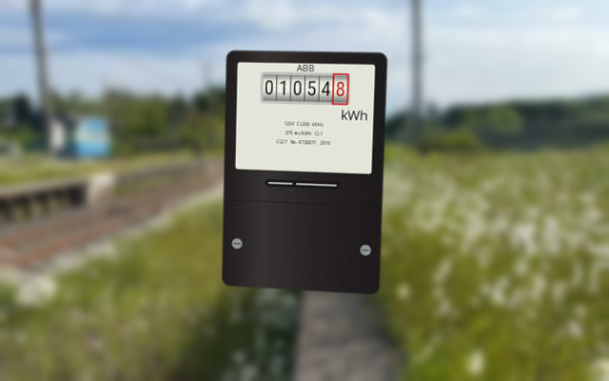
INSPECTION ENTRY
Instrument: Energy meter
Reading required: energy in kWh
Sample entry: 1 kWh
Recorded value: 1054.8 kWh
